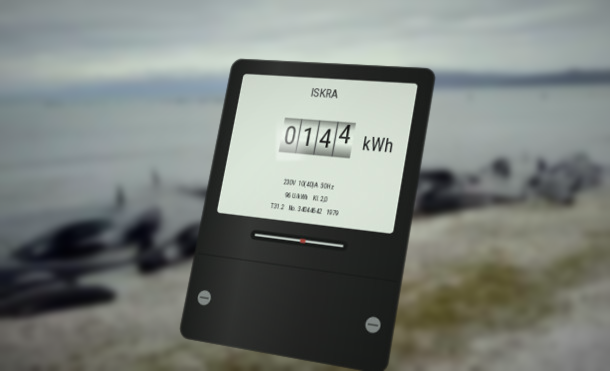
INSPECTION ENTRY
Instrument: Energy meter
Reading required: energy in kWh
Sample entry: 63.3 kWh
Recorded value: 144 kWh
